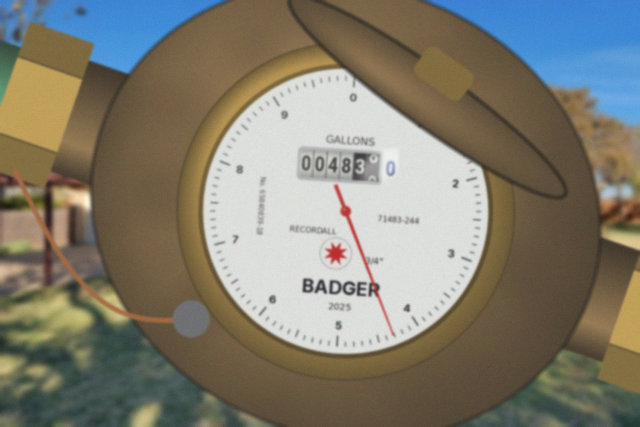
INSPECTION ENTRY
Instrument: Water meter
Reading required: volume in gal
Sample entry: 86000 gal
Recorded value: 48384.3 gal
